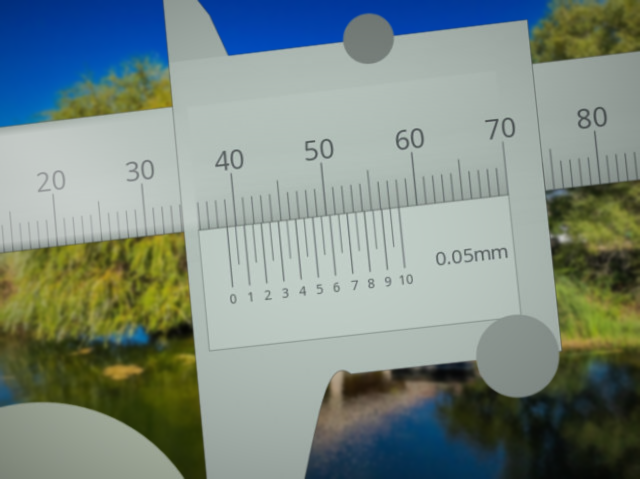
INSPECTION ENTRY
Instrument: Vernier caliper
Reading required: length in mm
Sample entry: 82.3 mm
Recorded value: 39.0 mm
